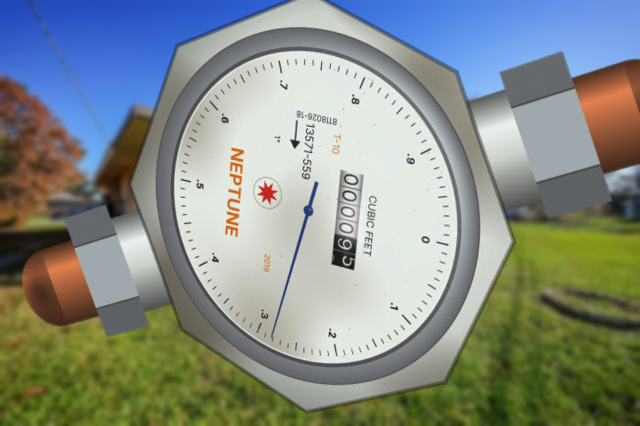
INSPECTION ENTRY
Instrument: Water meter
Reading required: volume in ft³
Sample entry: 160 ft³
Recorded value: 95.28 ft³
